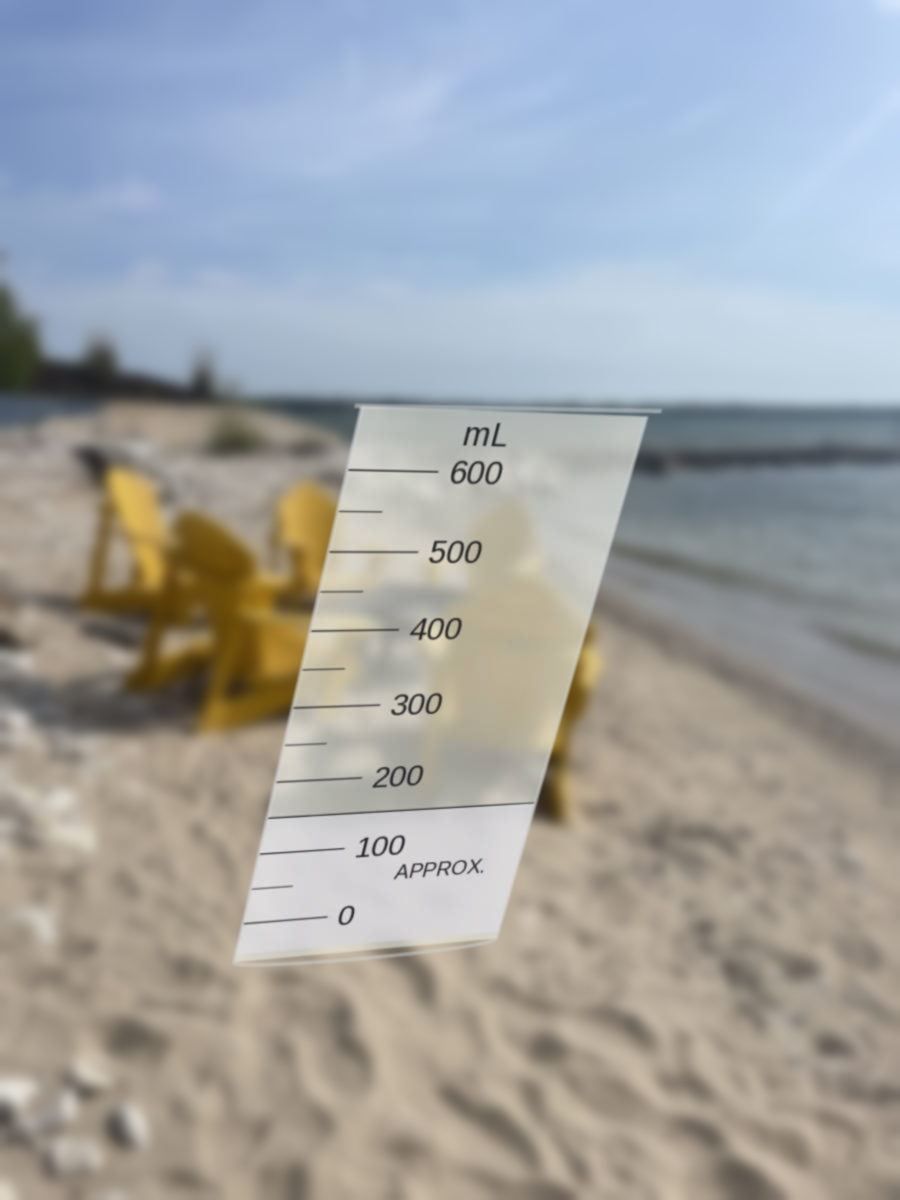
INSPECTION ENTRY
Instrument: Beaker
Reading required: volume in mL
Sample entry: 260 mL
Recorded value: 150 mL
